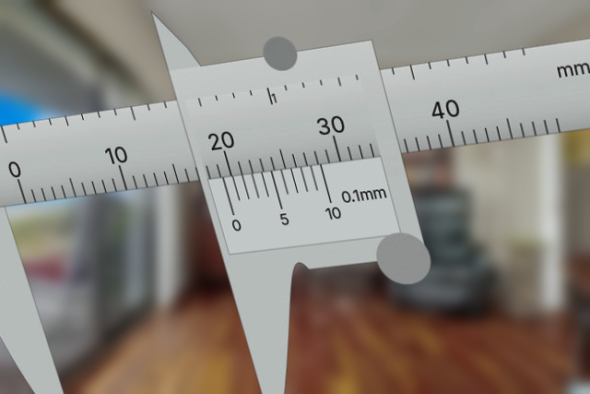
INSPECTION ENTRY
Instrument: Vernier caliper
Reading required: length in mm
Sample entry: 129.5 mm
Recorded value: 19.2 mm
